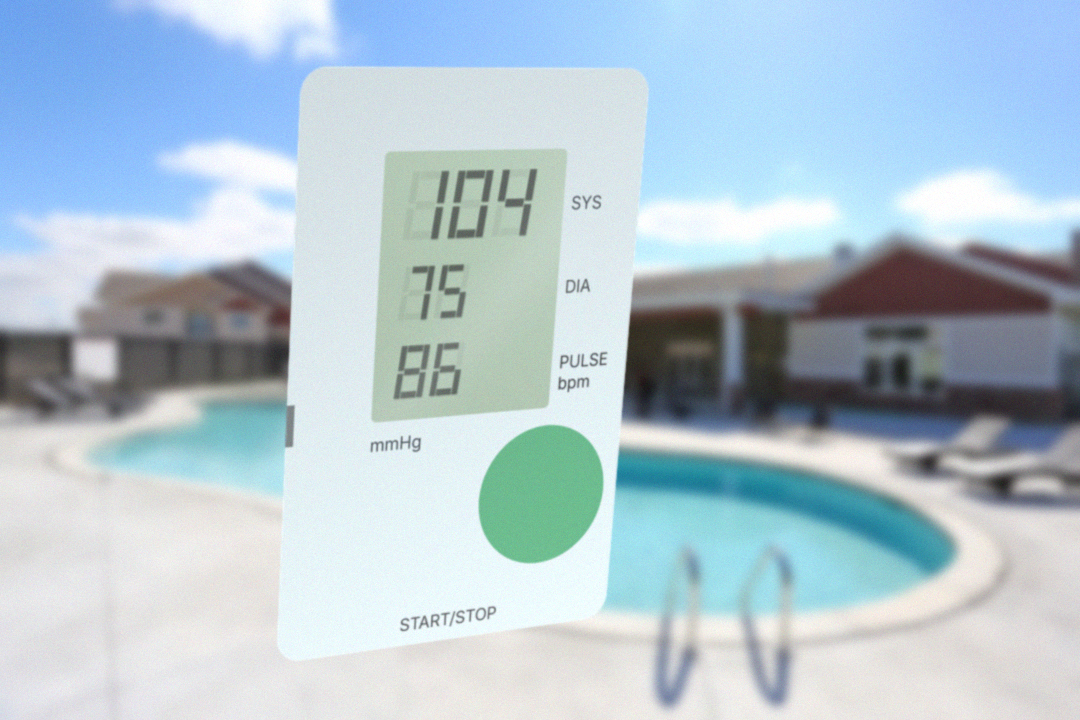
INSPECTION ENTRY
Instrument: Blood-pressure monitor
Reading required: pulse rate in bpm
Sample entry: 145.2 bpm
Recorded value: 86 bpm
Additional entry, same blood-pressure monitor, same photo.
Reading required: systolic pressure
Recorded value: 104 mmHg
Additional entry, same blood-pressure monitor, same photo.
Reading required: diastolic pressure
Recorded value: 75 mmHg
